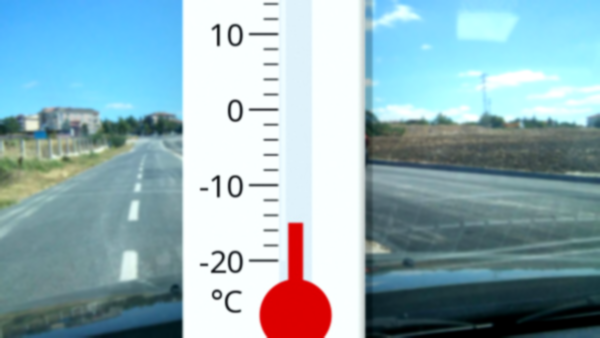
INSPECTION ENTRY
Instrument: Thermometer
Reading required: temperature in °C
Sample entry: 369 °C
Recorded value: -15 °C
